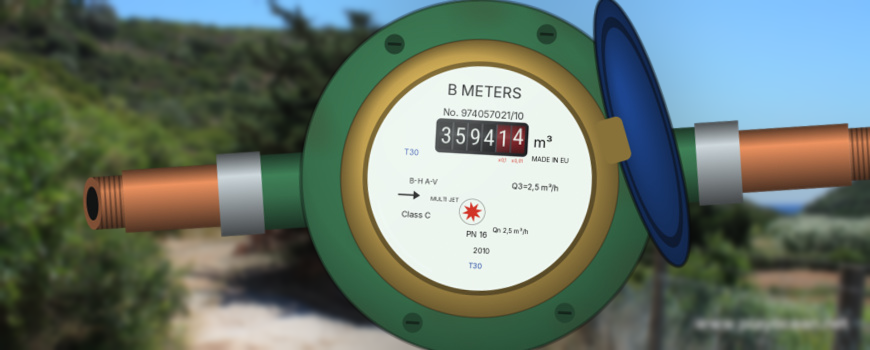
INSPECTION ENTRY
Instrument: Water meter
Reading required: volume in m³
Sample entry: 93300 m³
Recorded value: 3594.14 m³
